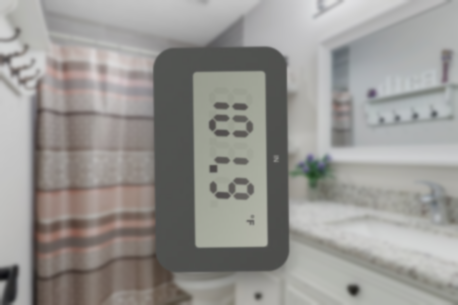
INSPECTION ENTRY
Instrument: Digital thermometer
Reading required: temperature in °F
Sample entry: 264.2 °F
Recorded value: 101.9 °F
